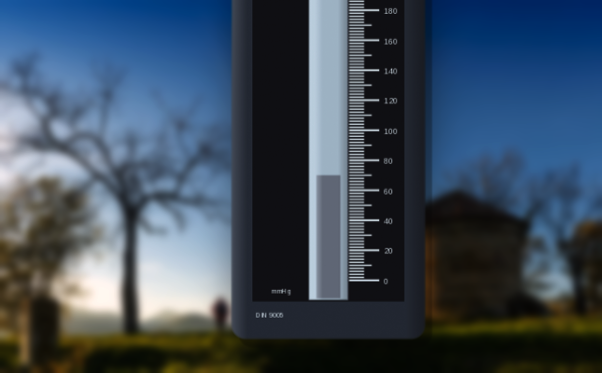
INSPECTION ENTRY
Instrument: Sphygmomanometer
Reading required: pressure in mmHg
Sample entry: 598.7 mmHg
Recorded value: 70 mmHg
